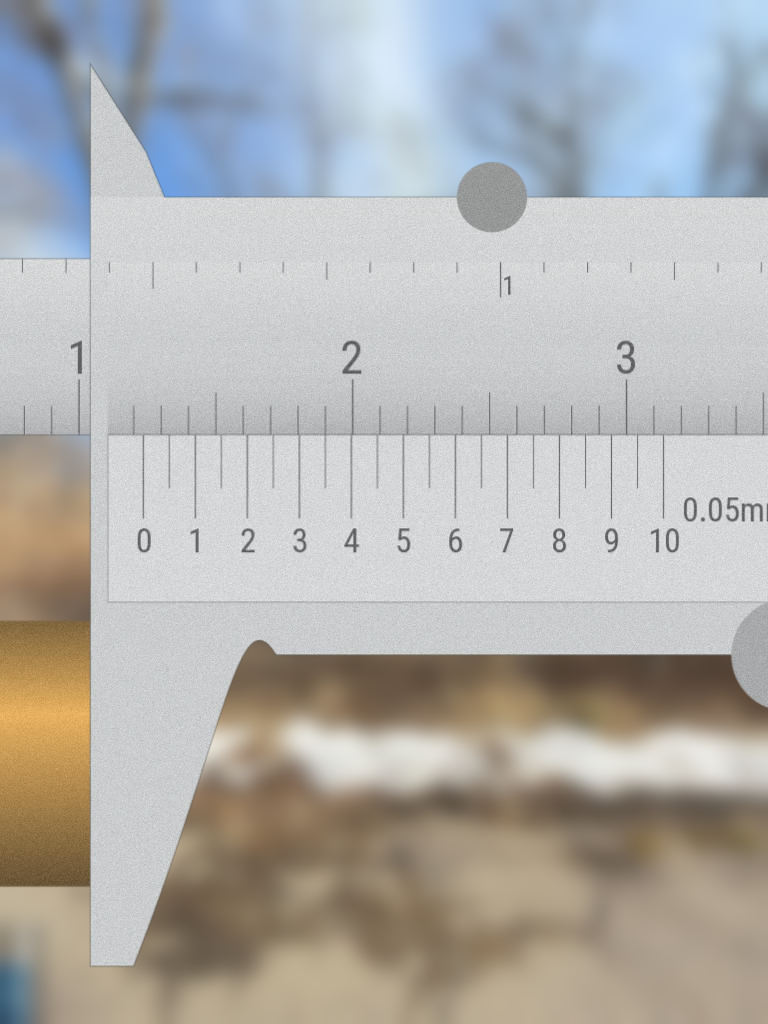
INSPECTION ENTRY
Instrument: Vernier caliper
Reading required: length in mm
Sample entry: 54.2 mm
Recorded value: 12.35 mm
